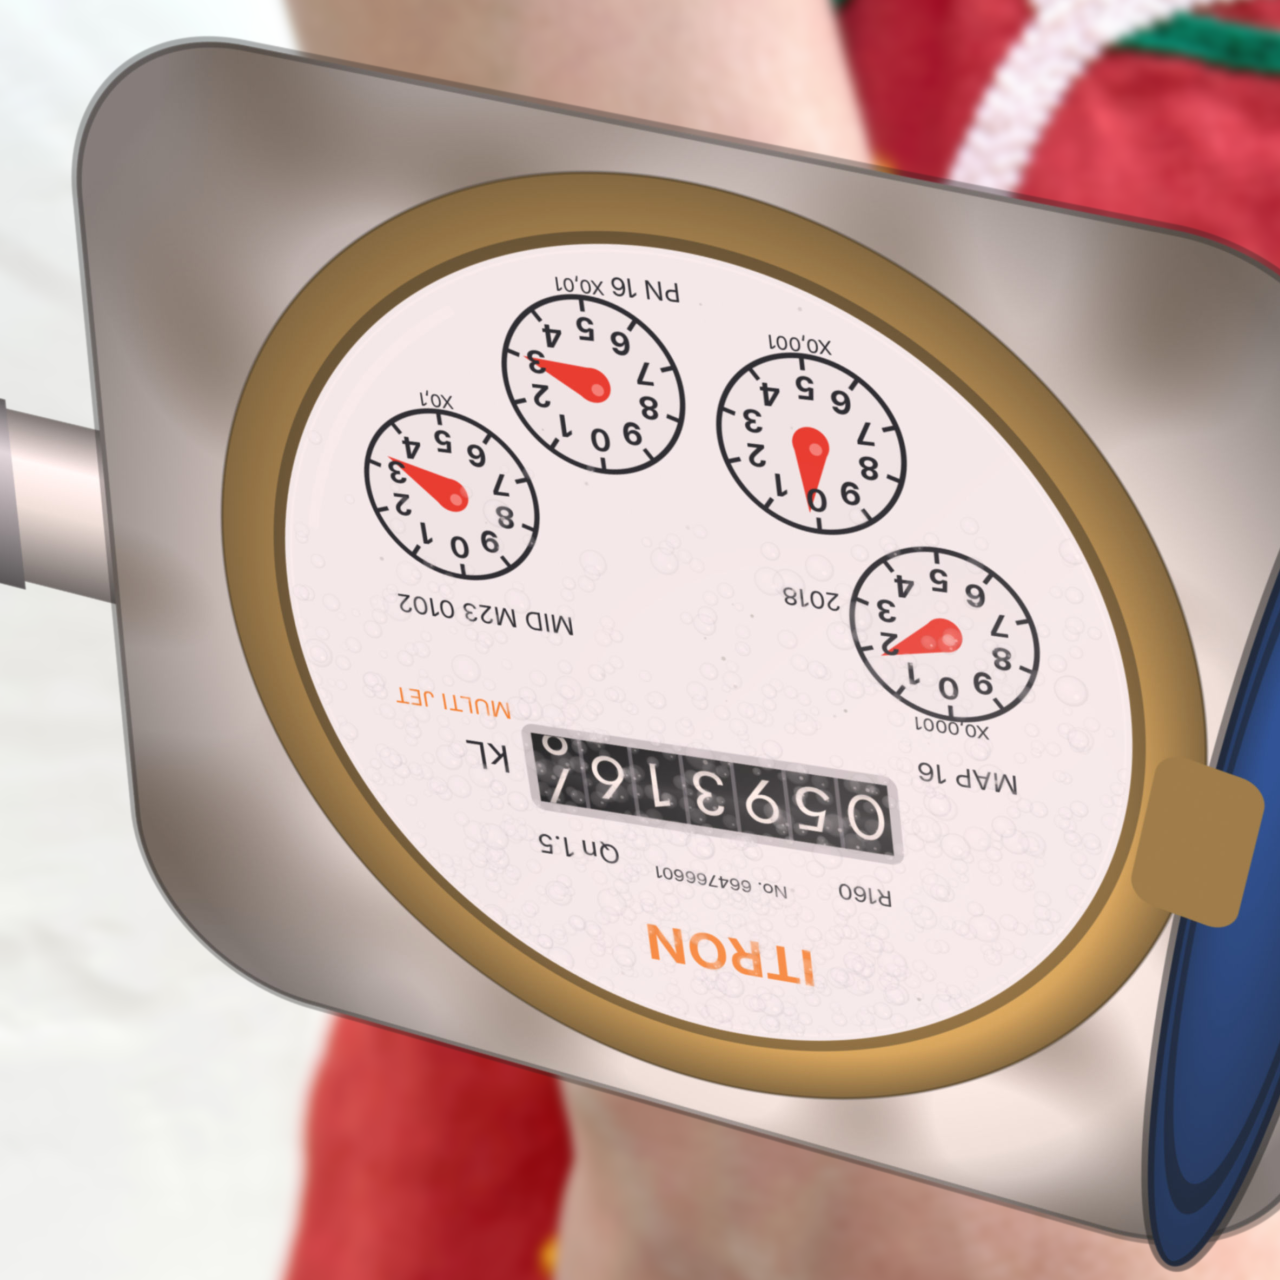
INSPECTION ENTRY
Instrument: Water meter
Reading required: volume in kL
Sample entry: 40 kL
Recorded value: 593167.3301 kL
